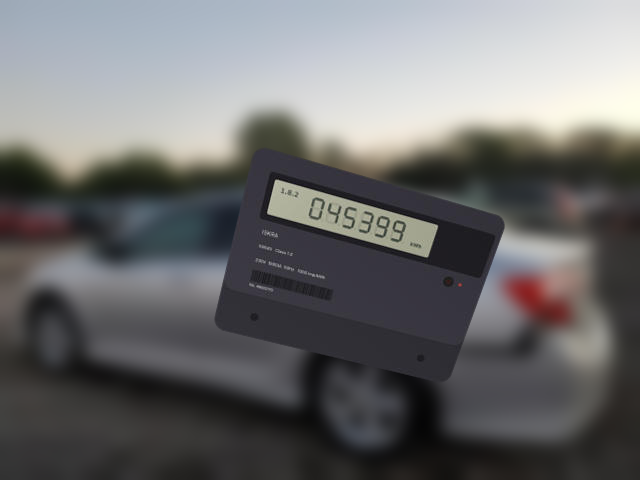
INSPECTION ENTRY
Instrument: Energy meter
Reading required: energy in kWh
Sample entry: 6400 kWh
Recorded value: 45399 kWh
